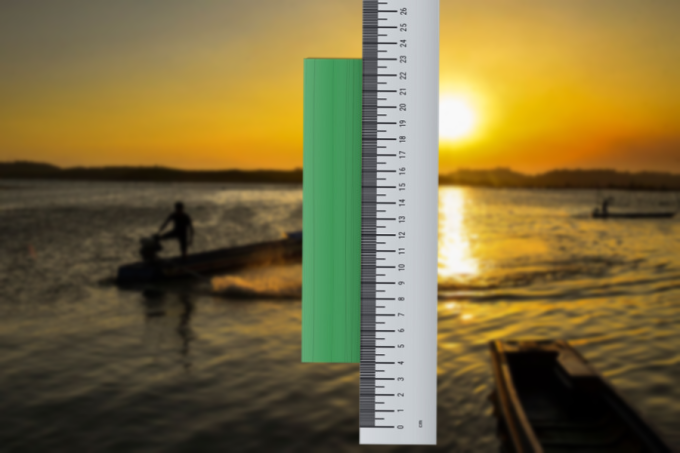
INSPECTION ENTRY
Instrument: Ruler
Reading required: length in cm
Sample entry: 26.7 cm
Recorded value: 19 cm
